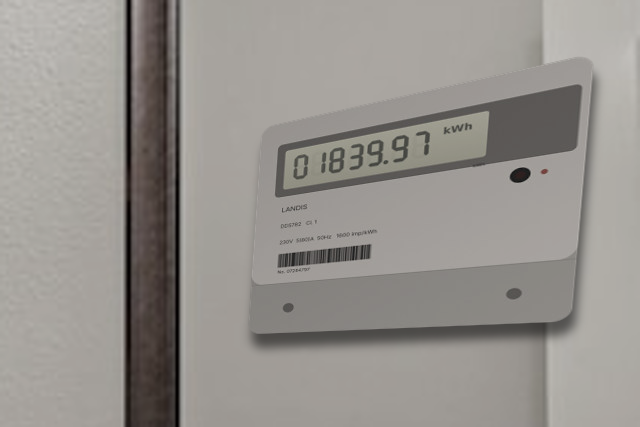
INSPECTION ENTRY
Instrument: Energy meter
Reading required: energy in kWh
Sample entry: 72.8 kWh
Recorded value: 1839.97 kWh
